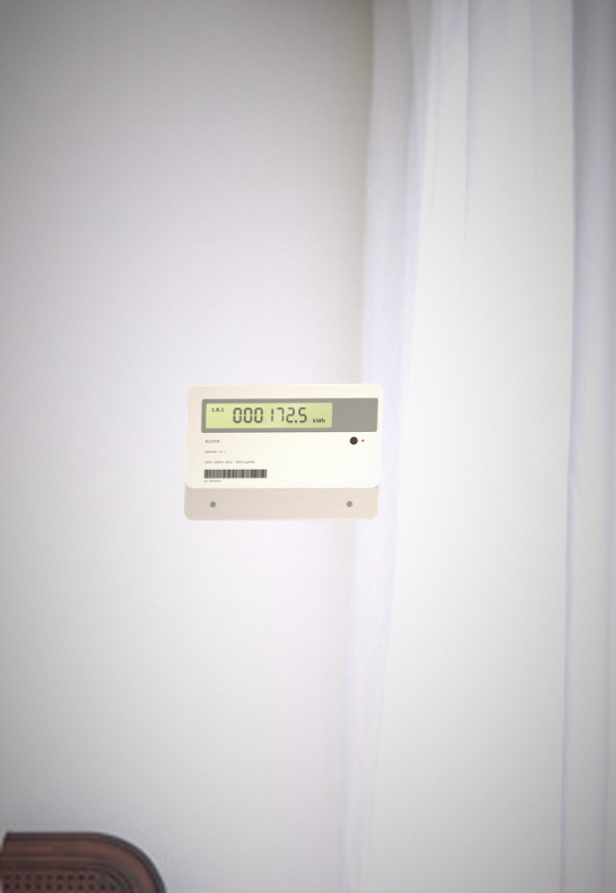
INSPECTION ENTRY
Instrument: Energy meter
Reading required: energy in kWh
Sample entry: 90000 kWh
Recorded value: 172.5 kWh
